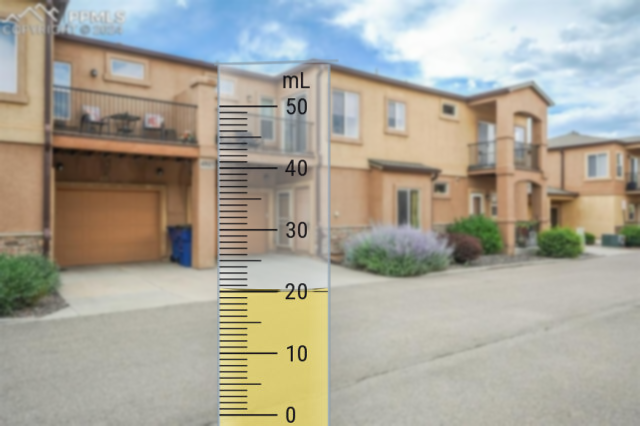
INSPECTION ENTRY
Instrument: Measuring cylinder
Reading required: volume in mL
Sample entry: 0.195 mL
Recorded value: 20 mL
